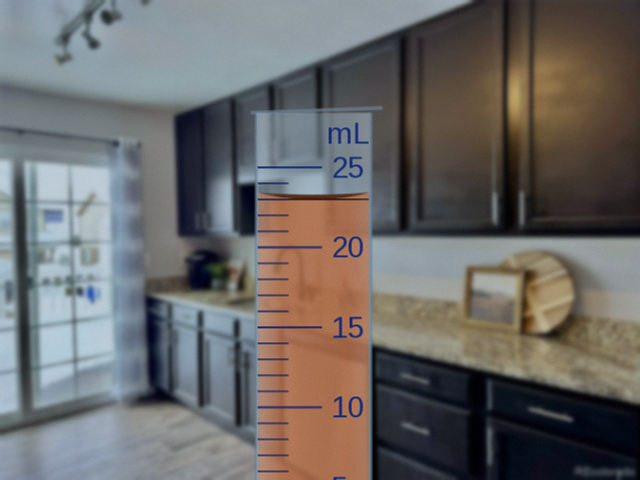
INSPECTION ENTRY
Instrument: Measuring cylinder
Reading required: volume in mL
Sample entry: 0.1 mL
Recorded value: 23 mL
